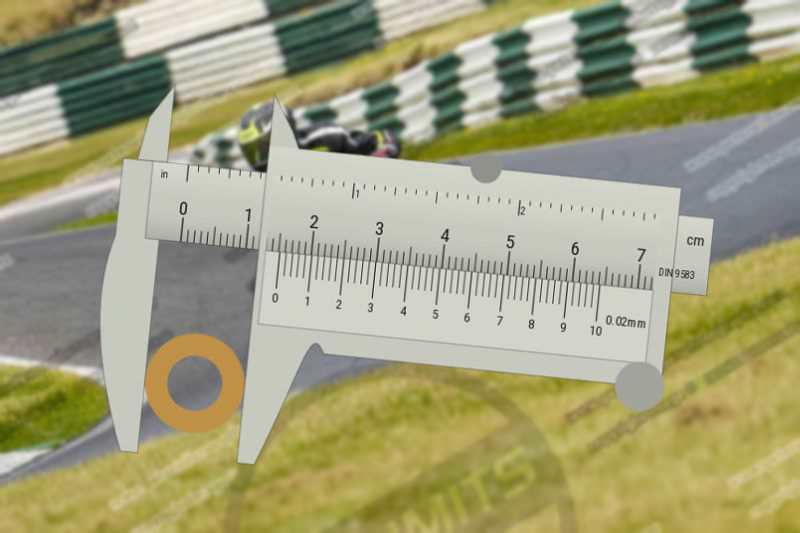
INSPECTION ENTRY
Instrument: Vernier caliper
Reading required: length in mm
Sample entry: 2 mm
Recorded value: 15.2 mm
